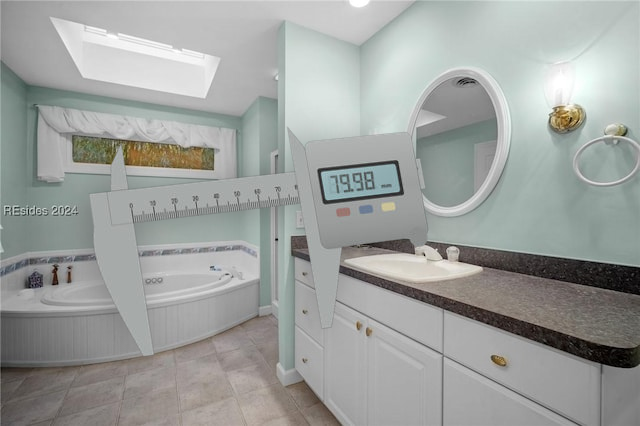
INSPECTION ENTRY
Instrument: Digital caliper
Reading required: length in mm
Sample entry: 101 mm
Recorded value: 79.98 mm
